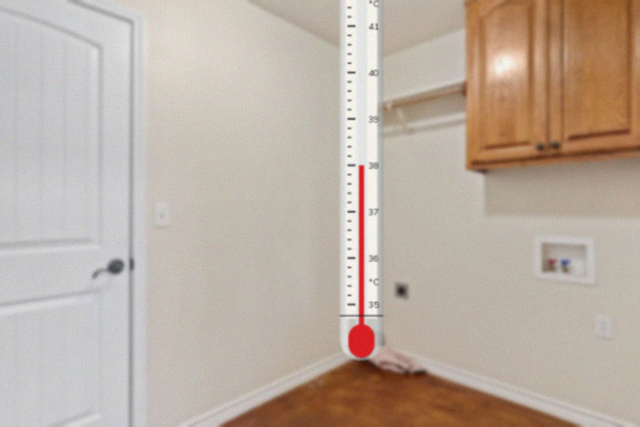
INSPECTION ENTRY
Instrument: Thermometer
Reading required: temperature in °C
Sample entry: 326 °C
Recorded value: 38 °C
